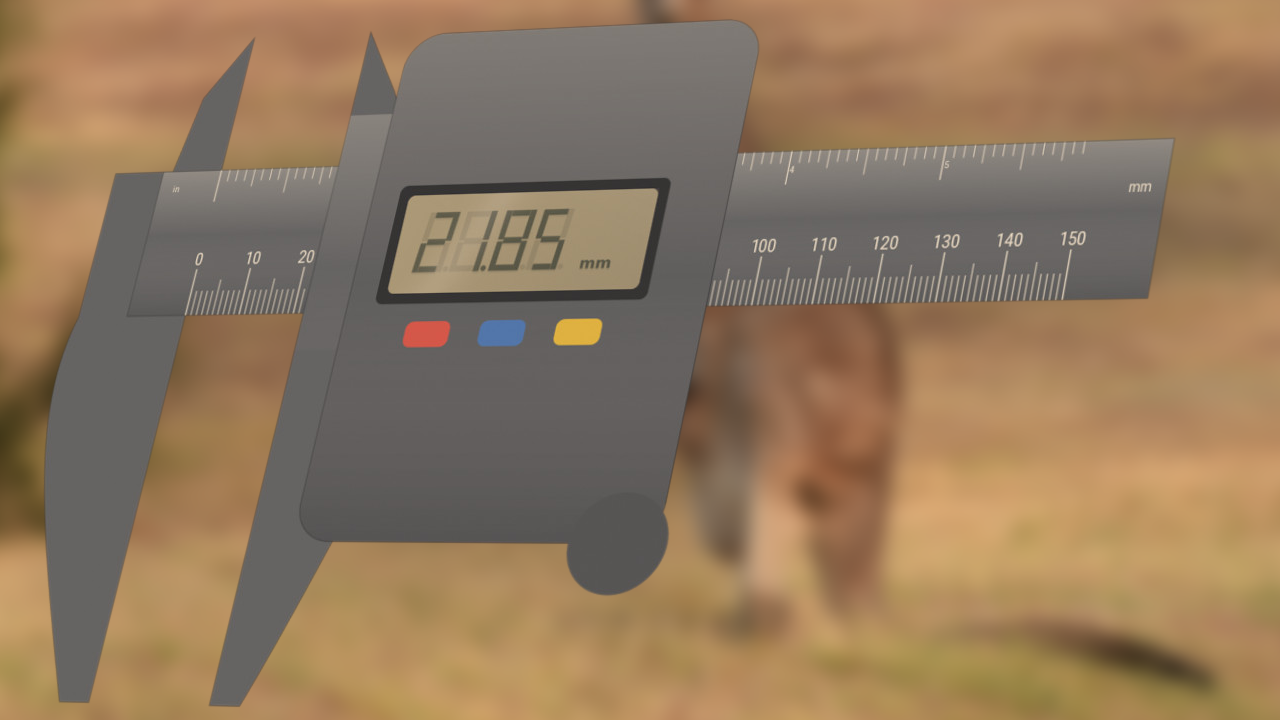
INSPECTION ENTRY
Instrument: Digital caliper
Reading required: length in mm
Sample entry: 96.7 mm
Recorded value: 21.85 mm
